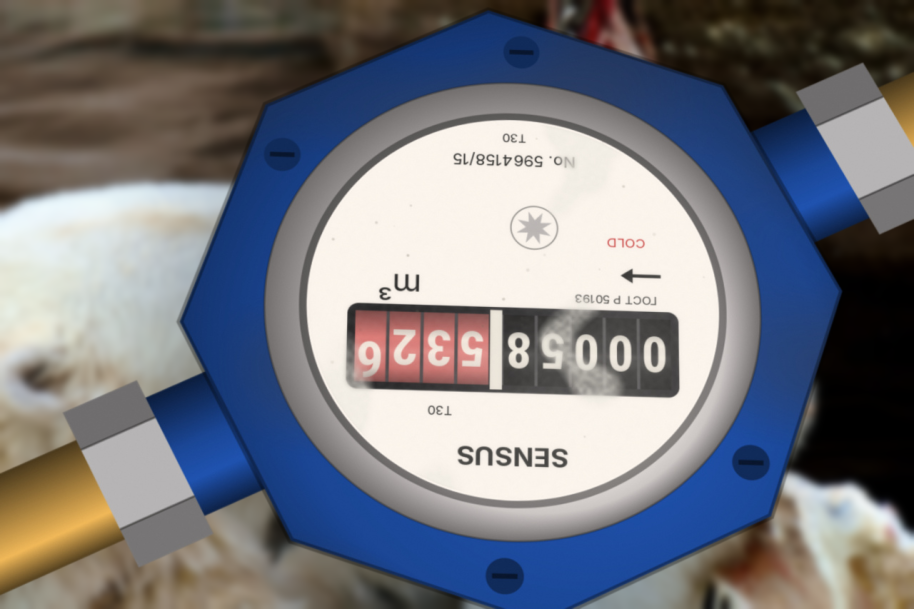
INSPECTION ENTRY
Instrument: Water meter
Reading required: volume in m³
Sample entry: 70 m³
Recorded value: 58.5326 m³
